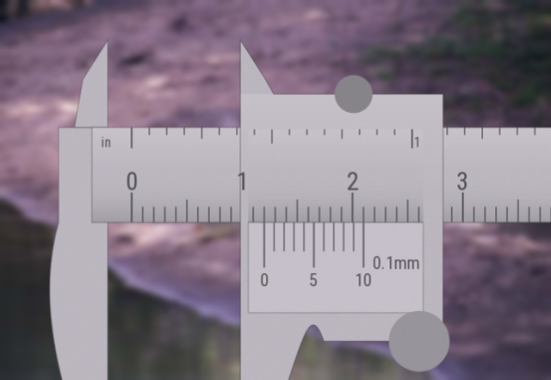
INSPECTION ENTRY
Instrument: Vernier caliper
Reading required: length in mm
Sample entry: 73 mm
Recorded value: 12.0 mm
